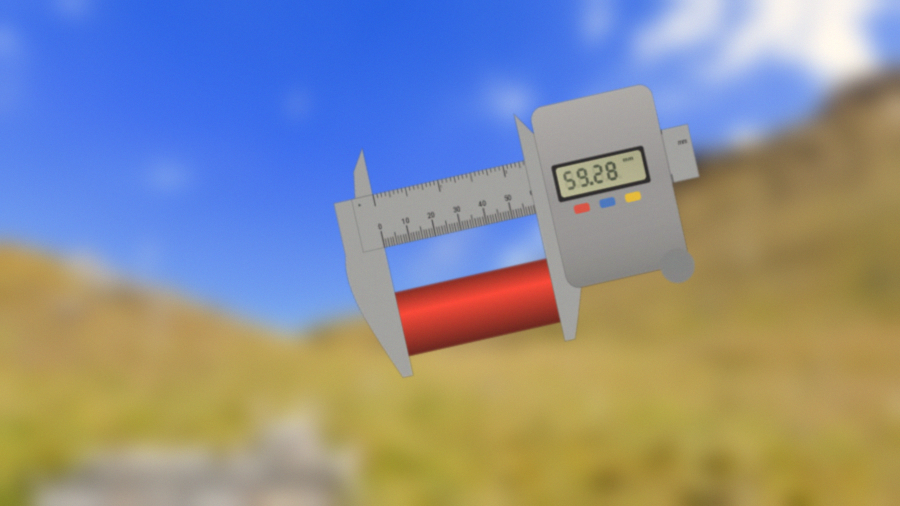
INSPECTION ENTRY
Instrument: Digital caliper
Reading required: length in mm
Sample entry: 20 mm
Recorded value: 59.28 mm
